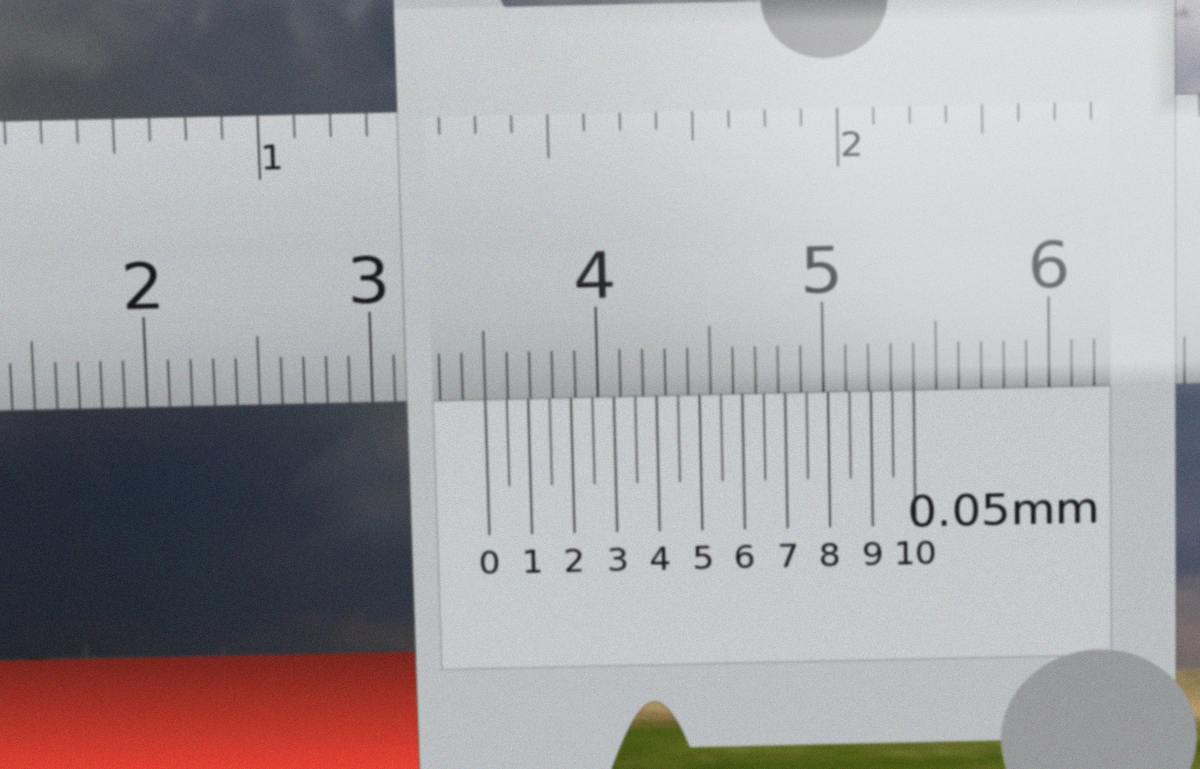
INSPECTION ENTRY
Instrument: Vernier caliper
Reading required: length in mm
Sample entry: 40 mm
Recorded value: 35.0 mm
